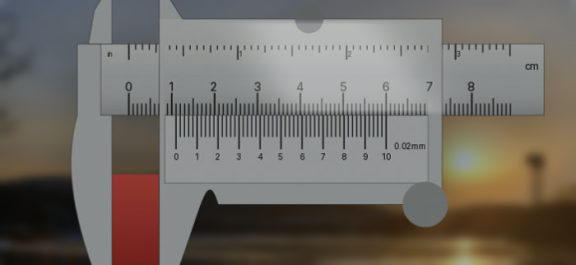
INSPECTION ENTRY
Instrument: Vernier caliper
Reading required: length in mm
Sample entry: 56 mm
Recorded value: 11.0 mm
